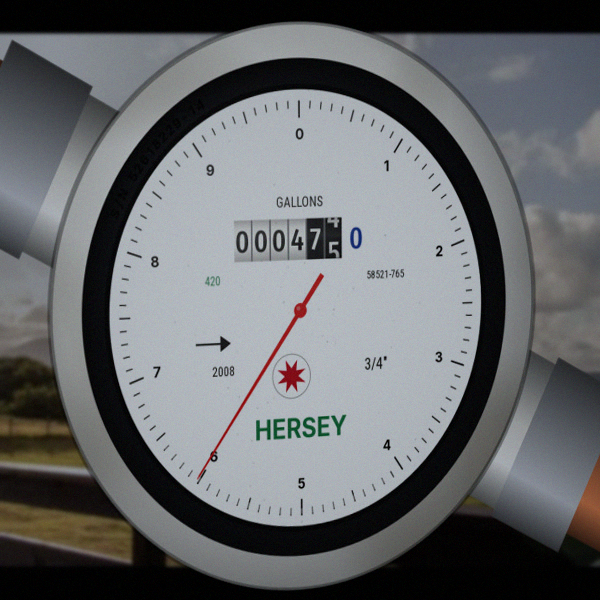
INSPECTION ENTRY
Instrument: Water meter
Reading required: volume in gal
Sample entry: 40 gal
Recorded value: 4746.0 gal
